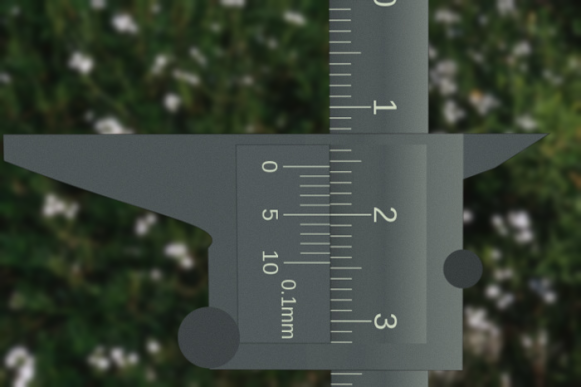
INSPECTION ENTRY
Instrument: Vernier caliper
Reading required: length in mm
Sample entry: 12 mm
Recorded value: 15.5 mm
